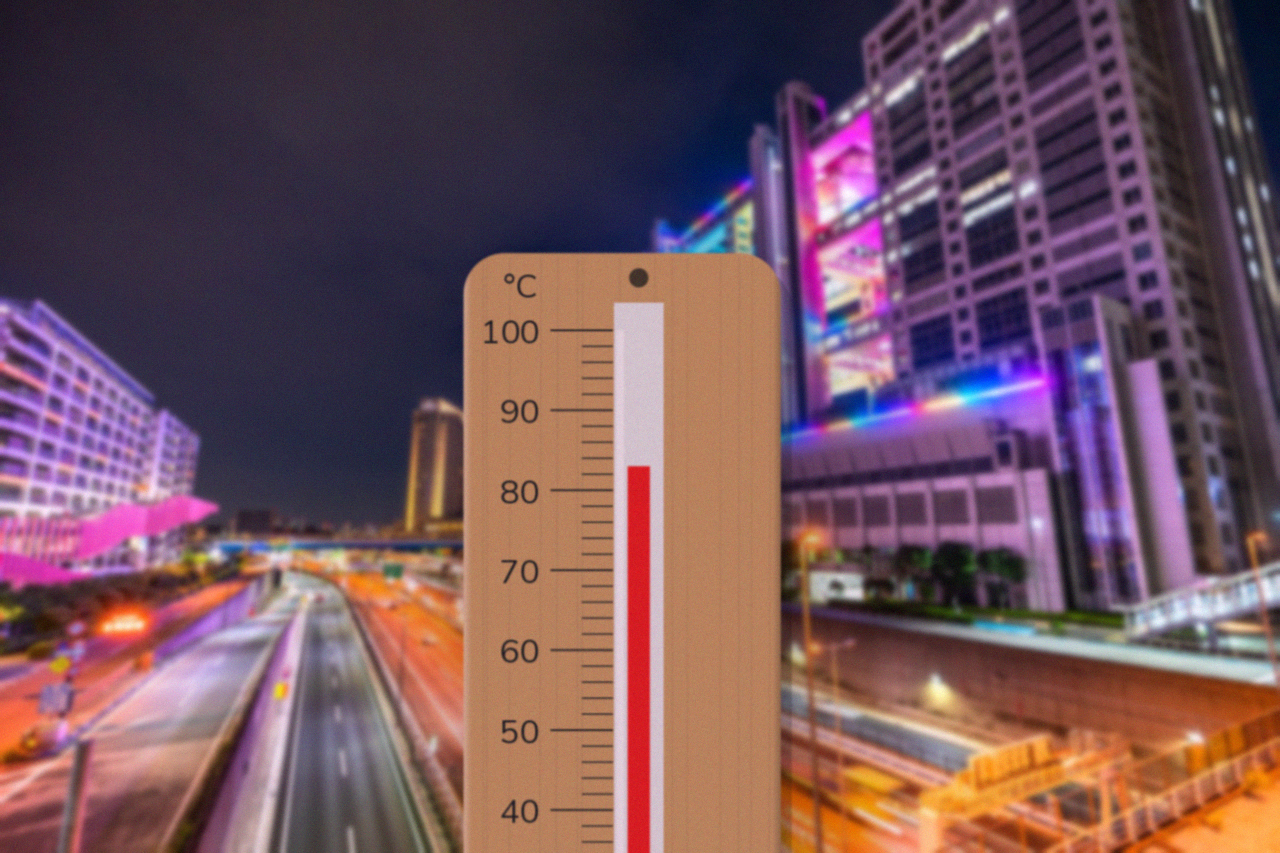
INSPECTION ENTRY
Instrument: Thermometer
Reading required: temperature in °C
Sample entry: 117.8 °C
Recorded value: 83 °C
